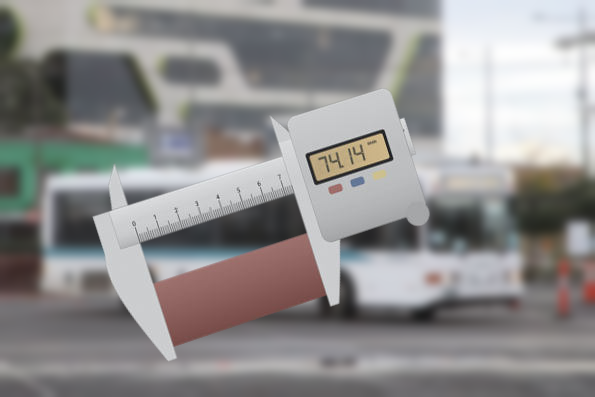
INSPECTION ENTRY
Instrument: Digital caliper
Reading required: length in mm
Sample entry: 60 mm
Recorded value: 74.14 mm
